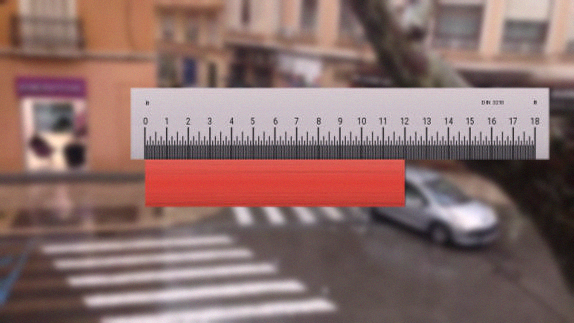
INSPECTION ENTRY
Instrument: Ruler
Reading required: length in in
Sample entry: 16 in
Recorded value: 12 in
